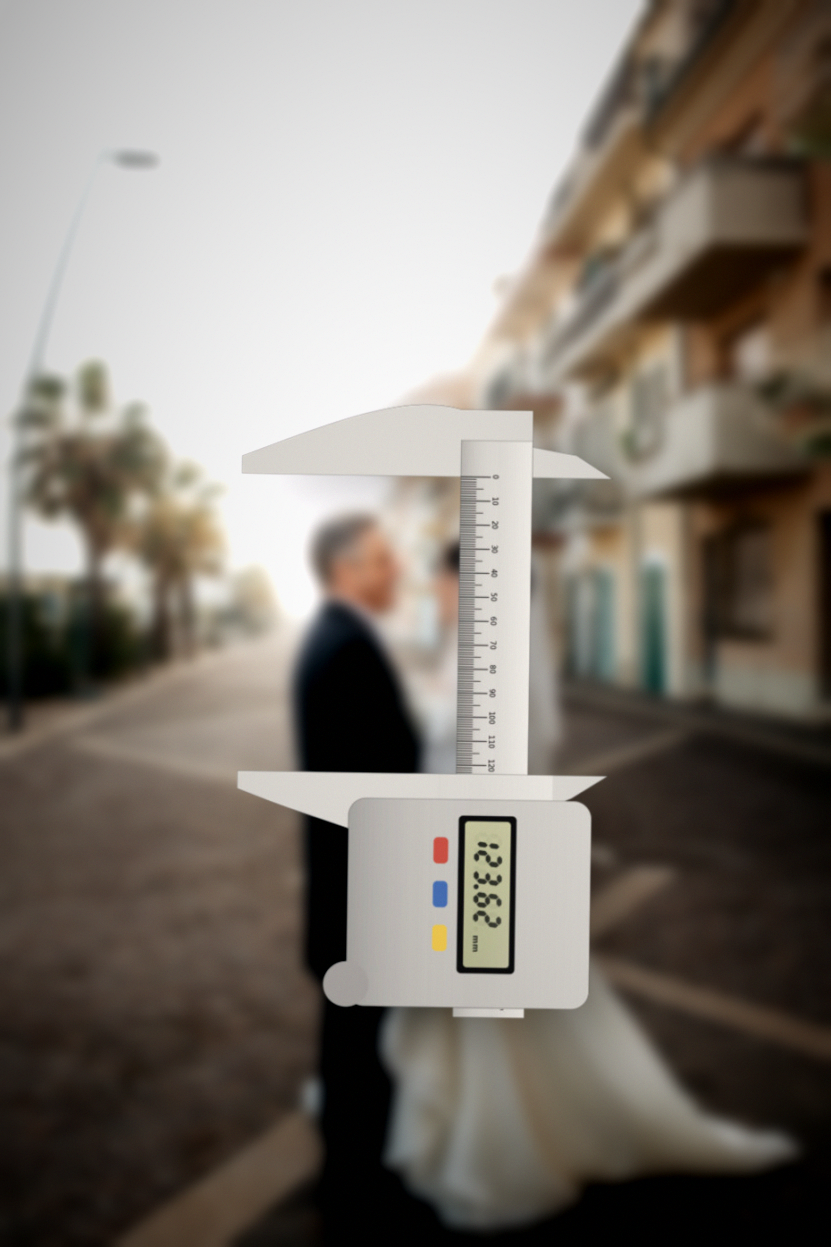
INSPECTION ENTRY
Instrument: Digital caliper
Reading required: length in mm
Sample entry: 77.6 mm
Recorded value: 123.62 mm
